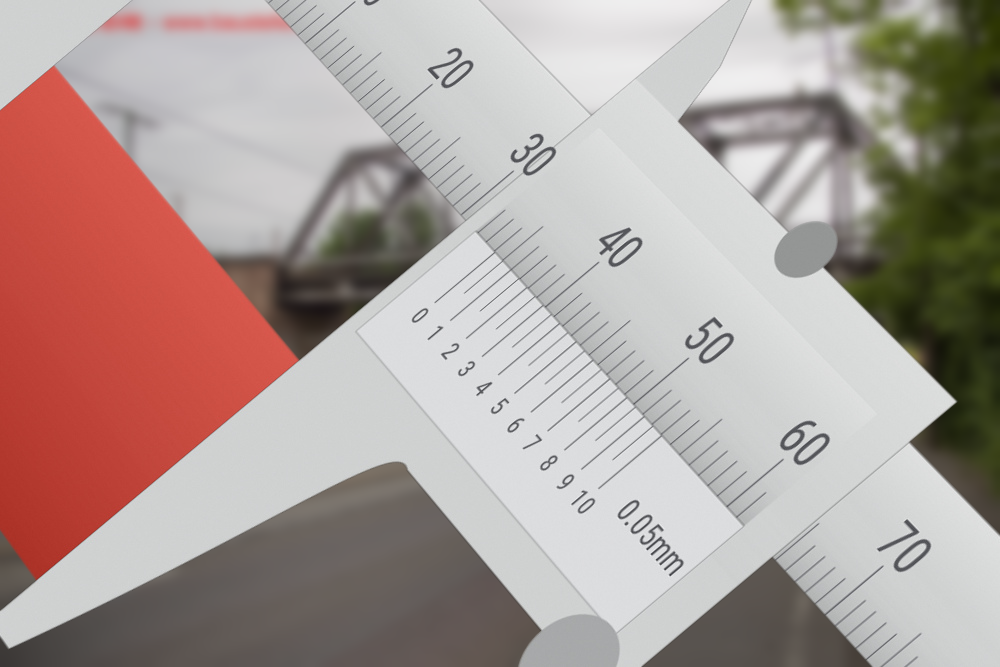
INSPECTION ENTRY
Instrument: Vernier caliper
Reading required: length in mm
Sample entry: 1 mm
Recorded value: 34.1 mm
